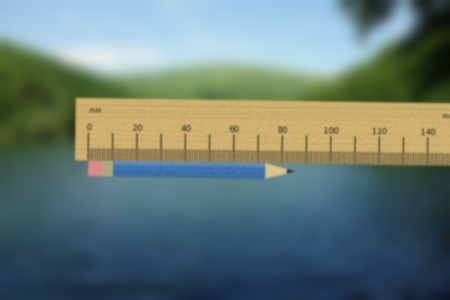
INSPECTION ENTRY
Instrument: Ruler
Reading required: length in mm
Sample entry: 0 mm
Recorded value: 85 mm
